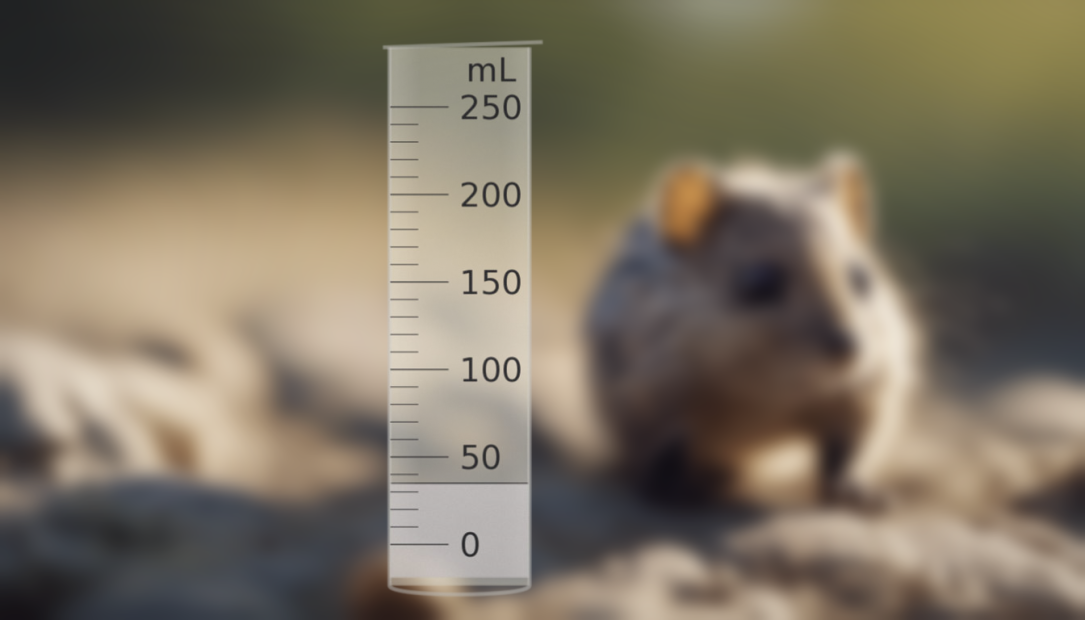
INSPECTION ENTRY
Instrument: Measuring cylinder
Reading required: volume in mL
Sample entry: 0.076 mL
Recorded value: 35 mL
